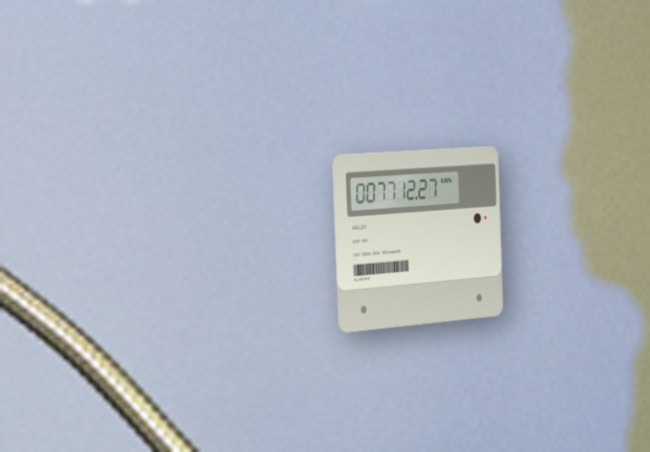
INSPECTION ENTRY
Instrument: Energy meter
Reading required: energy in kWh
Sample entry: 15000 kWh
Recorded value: 7712.27 kWh
